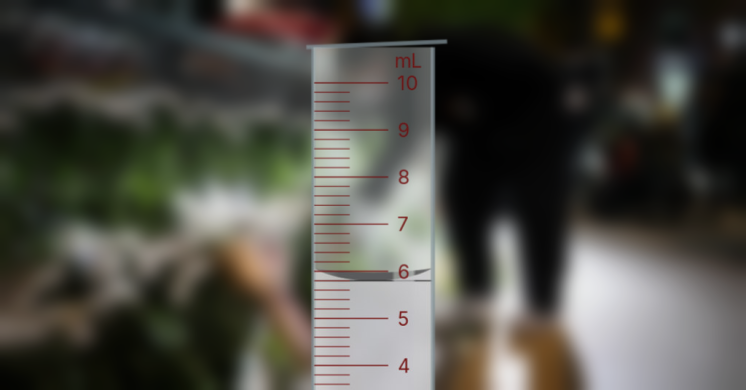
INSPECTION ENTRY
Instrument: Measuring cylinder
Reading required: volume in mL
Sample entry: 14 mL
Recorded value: 5.8 mL
